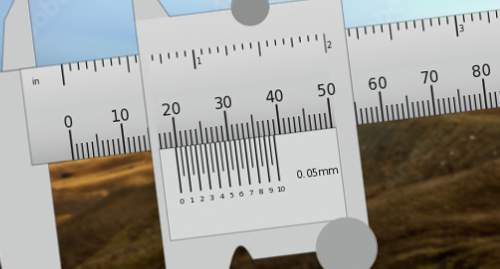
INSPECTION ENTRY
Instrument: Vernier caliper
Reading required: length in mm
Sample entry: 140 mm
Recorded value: 19.8 mm
